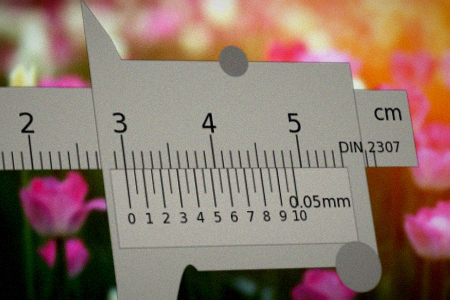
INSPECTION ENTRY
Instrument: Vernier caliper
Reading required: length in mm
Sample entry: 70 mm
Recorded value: 30.0 mm
